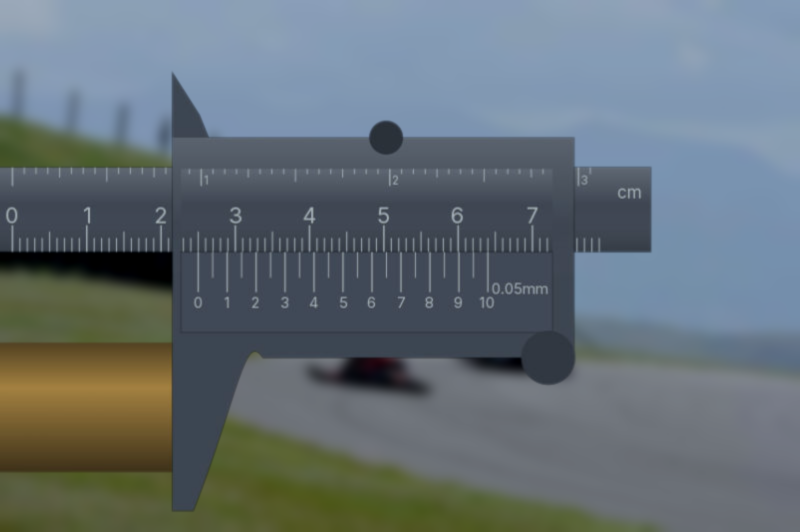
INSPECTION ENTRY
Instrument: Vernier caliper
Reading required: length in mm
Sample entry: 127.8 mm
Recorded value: 25.0 mm
